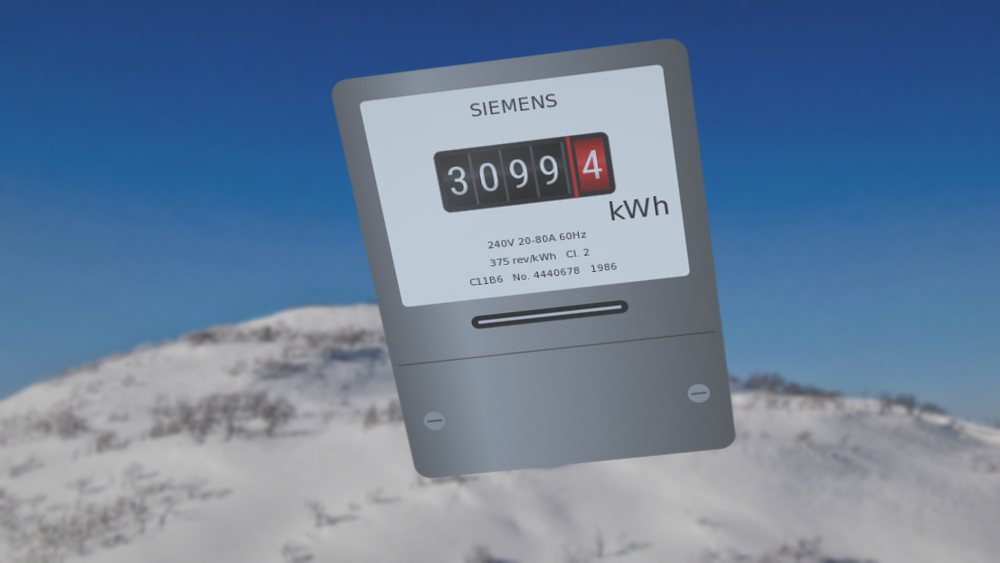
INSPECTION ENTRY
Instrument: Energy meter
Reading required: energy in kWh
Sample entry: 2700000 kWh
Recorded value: 3099.4 kWh
